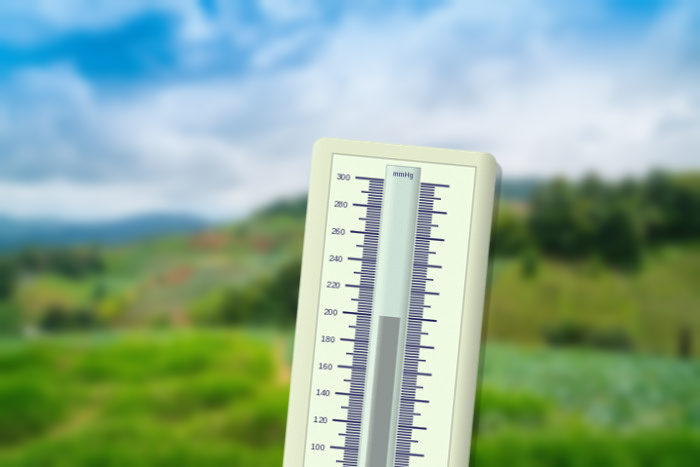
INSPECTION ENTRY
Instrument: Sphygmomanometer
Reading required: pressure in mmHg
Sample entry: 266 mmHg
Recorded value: 200 mmHg
